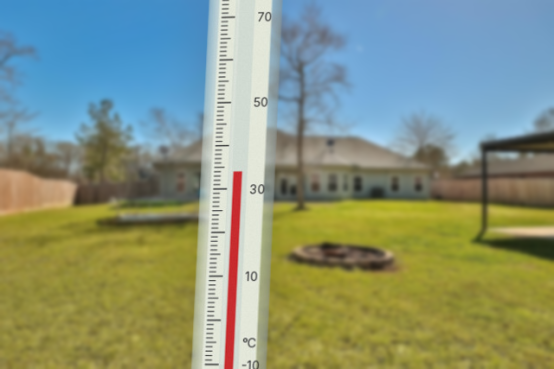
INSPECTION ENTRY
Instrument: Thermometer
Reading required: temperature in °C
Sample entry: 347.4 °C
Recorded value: 34 °C
